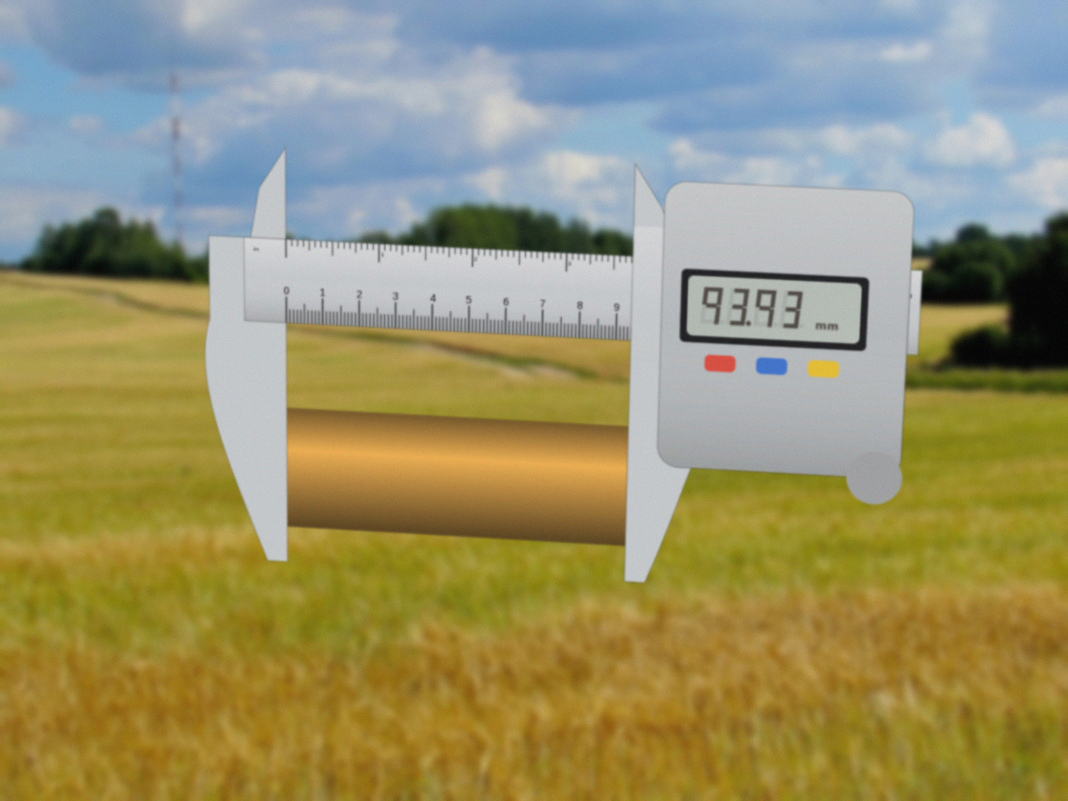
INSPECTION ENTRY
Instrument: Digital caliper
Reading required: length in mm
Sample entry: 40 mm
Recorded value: 93.93 mm
